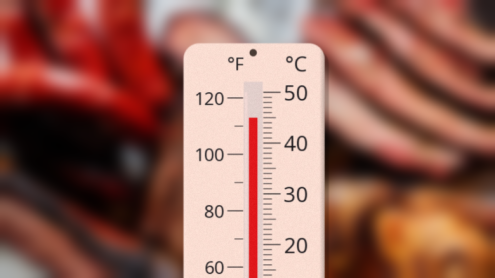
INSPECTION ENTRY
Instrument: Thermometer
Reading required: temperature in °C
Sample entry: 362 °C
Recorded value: 45 °C
